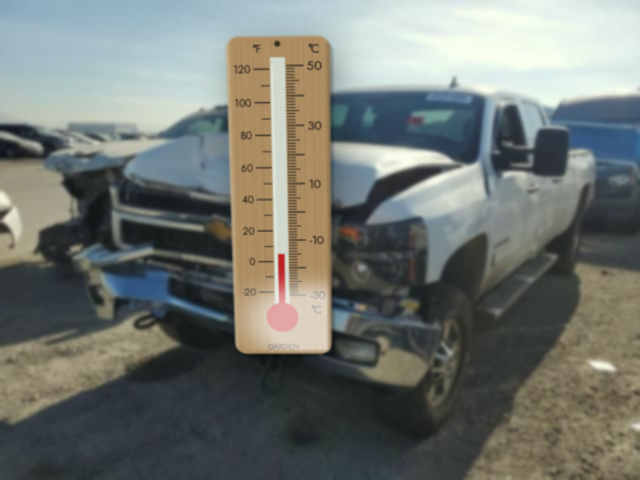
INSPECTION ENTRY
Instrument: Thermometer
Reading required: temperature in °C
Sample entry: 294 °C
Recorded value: -15 °C
